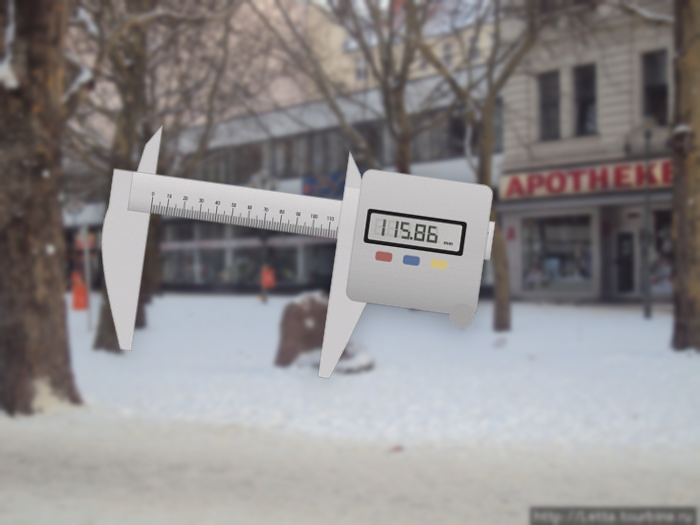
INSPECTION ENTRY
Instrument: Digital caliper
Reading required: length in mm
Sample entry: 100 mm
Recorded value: 115.86 mm
